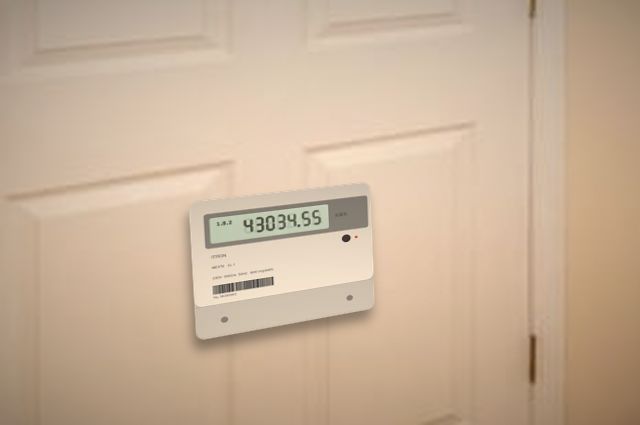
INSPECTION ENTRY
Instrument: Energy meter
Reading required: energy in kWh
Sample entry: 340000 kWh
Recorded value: 43034.55 kWh
